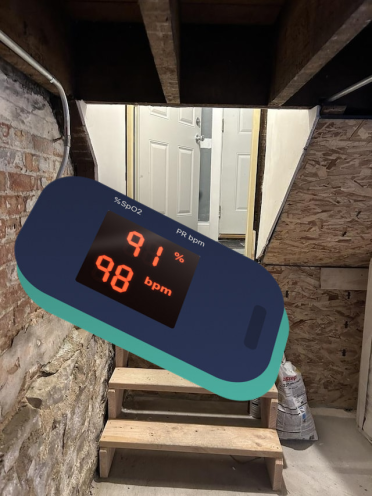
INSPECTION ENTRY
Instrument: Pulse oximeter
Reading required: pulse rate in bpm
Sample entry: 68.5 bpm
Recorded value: 98 bpm
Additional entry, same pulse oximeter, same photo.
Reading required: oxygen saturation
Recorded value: 91 %
